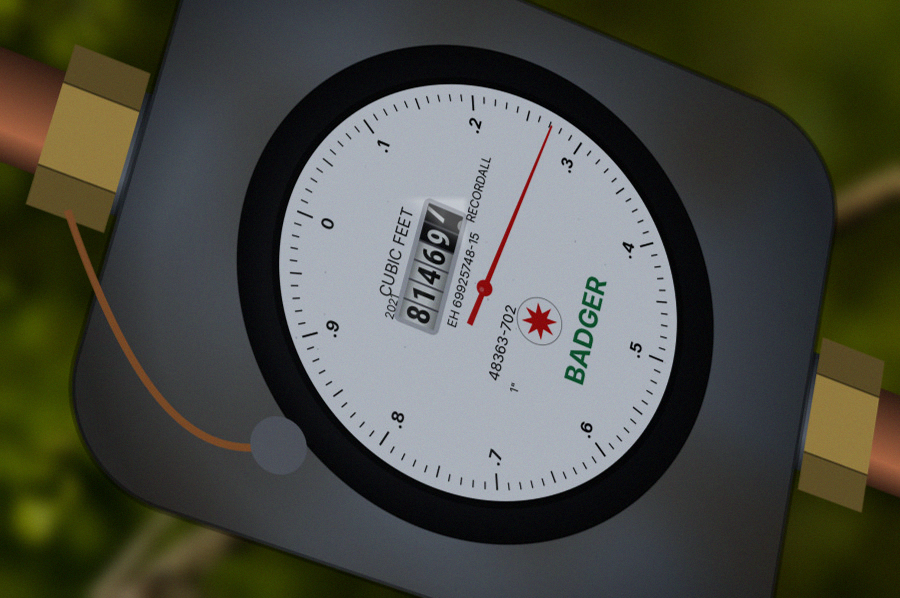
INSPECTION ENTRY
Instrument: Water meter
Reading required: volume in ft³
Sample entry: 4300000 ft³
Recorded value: 814697.27 ft³
